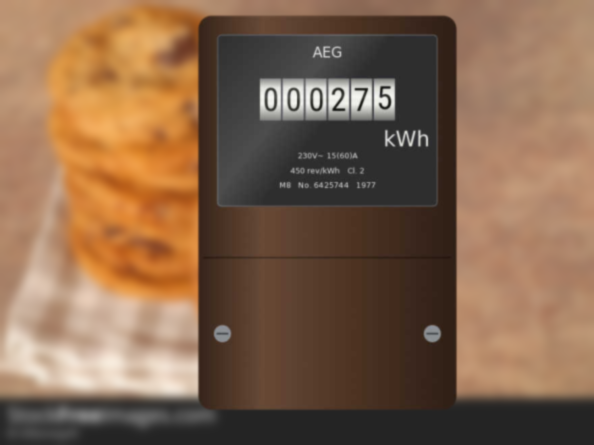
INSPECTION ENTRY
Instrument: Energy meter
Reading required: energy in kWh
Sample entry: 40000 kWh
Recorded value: 275 kWh
